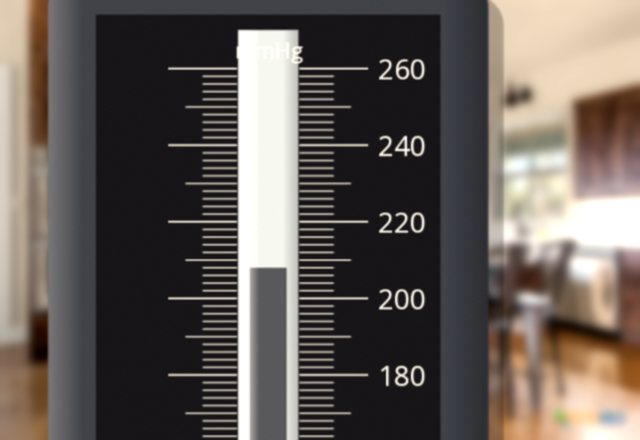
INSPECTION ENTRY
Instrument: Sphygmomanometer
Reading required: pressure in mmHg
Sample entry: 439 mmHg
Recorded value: 208 mmHg
